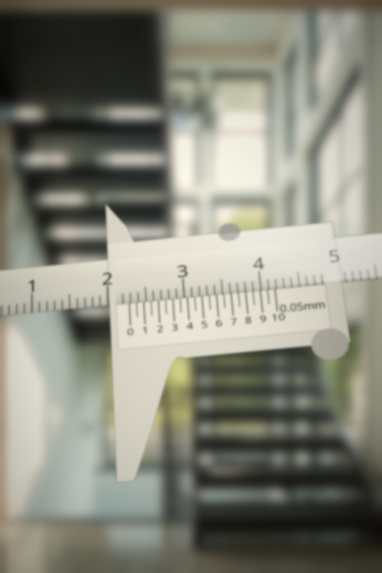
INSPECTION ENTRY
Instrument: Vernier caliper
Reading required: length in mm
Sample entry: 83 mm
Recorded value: 22.8 mm
